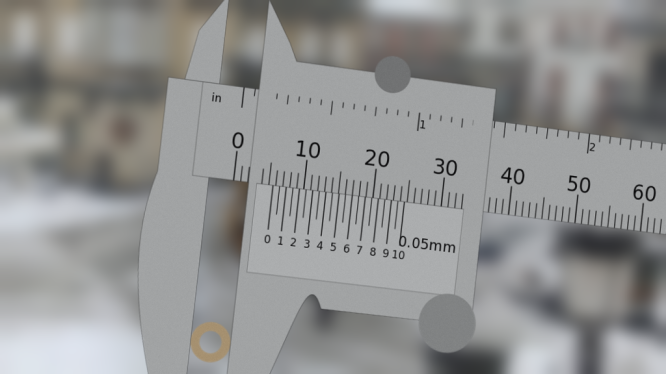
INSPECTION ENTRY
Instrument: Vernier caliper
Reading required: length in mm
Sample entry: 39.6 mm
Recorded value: 5.6 mm
